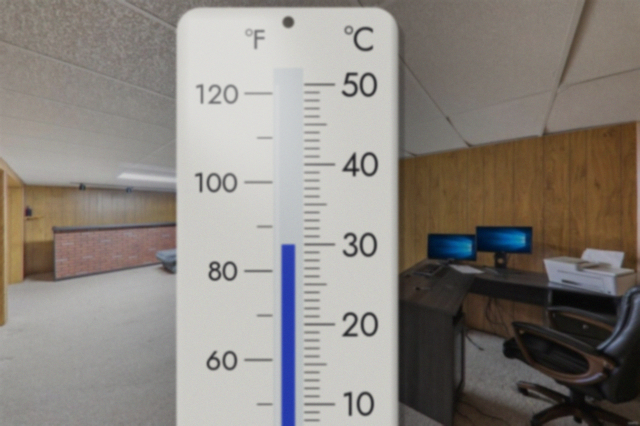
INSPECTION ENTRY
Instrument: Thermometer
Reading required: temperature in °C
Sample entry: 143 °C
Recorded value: 30 °C
